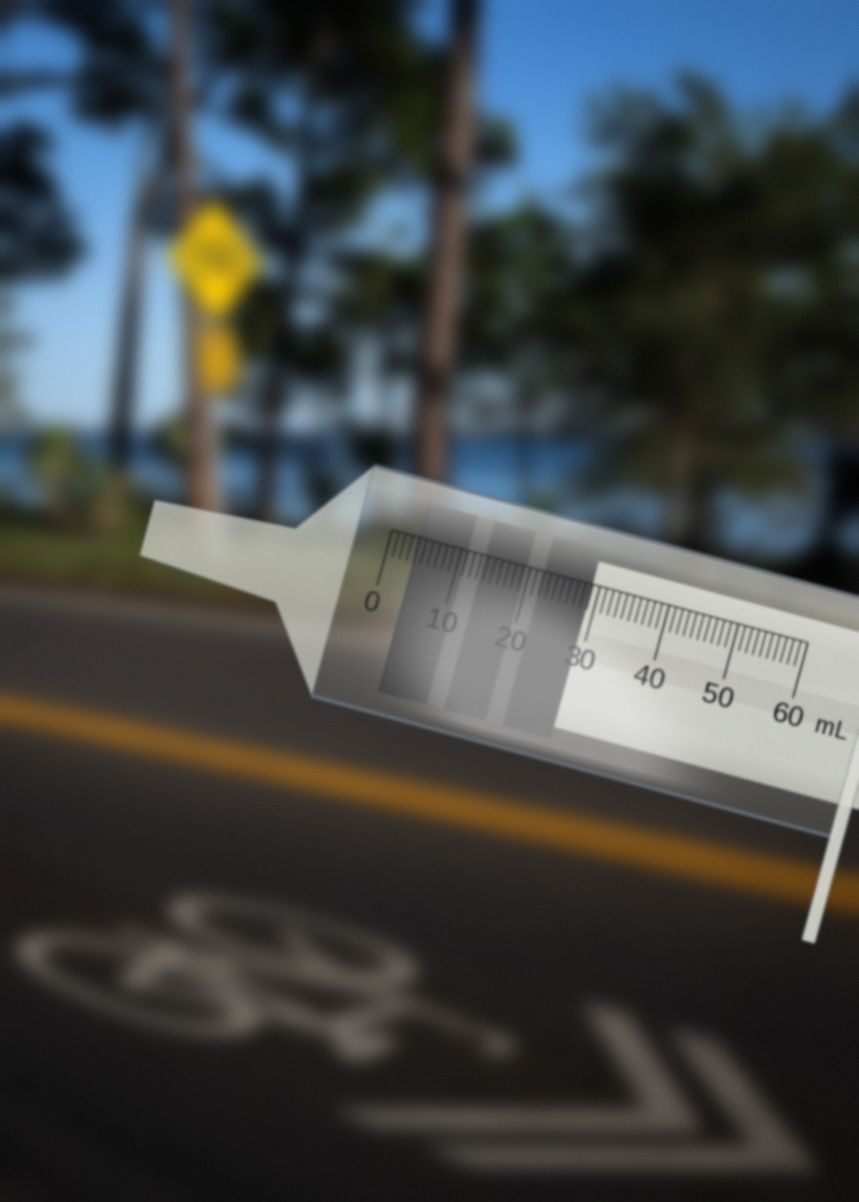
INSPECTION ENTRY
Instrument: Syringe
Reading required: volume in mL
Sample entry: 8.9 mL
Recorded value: 4 mL
